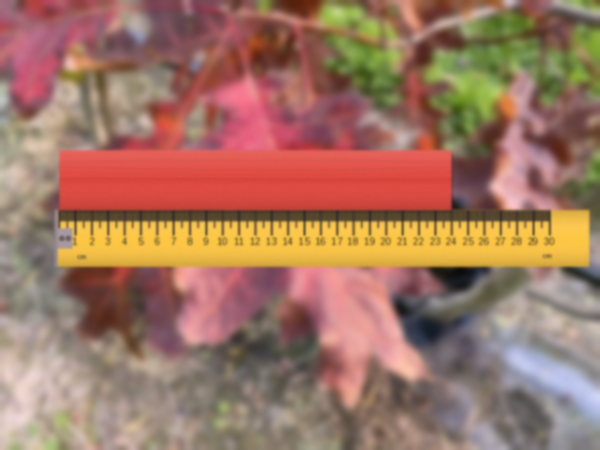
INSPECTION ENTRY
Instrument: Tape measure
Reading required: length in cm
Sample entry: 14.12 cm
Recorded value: 24 cm
